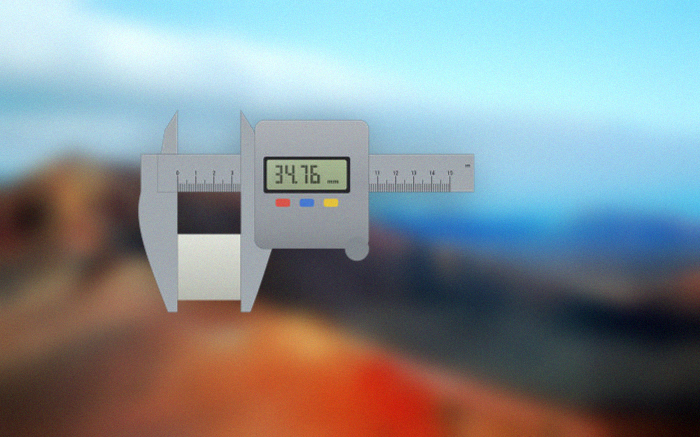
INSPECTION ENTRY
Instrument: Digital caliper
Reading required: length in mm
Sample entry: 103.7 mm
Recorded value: 34.76 mm
